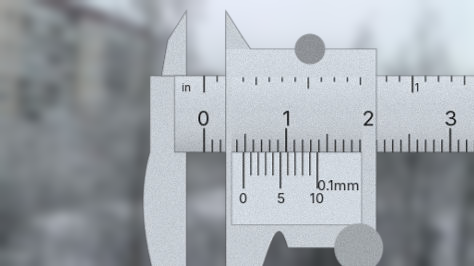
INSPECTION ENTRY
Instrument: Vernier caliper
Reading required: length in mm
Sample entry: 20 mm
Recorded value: 4.8 mm
